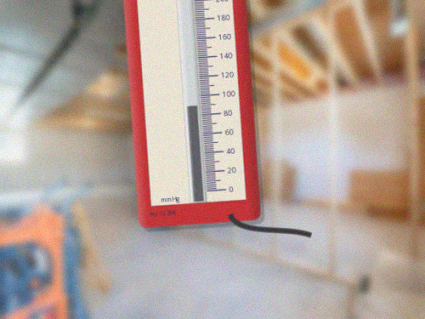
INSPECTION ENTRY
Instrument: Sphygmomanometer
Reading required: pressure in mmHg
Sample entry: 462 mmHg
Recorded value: 90 mmHg
